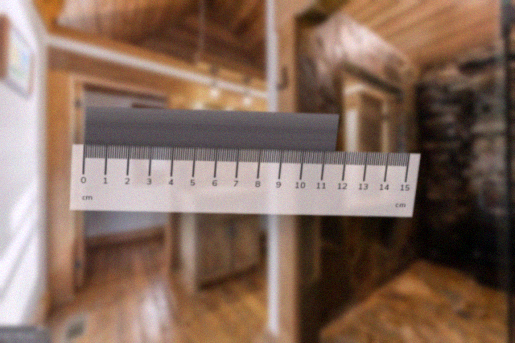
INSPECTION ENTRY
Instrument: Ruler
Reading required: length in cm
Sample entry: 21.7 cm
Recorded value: 11.5 cm
